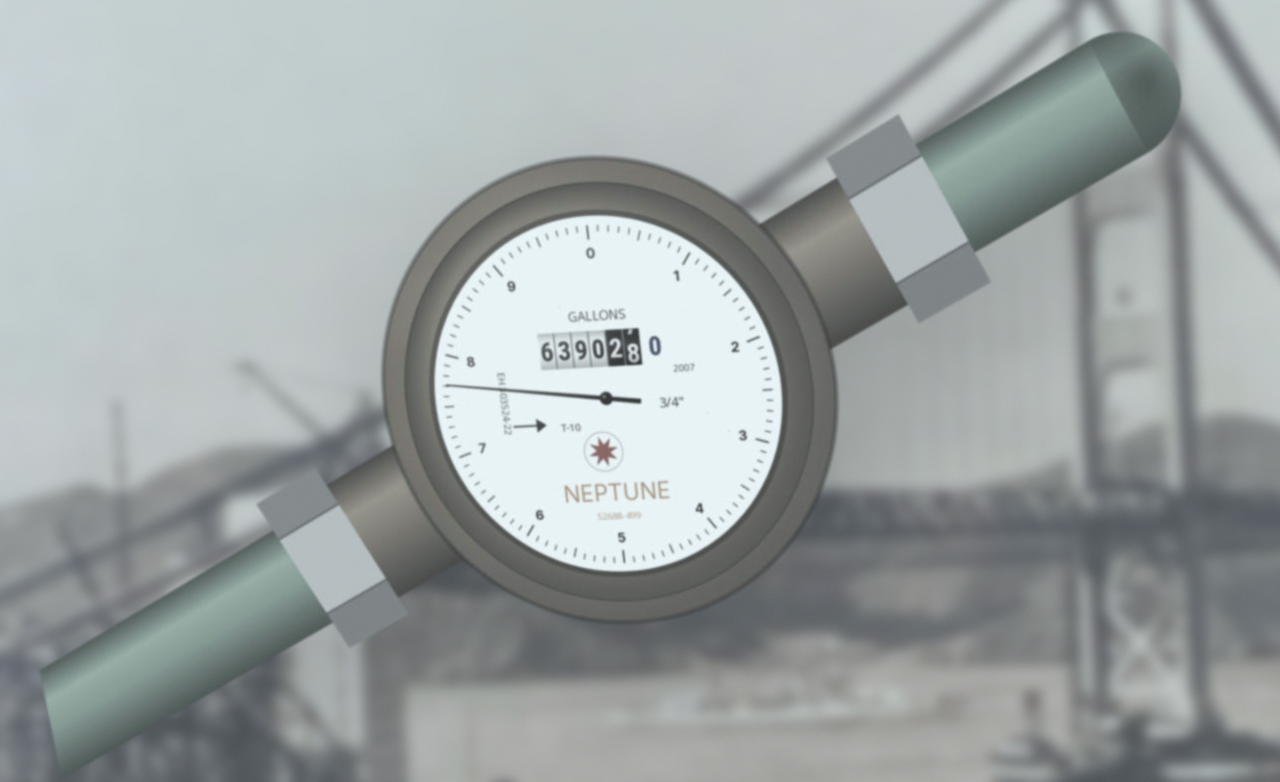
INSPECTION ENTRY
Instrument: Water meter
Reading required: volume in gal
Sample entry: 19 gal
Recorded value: 6390277.7 gal
